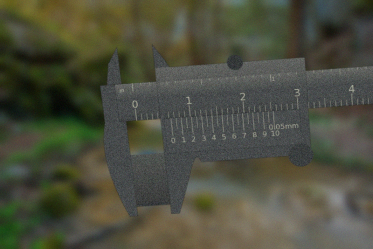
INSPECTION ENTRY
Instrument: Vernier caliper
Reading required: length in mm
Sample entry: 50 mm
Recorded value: 6.4 mm
